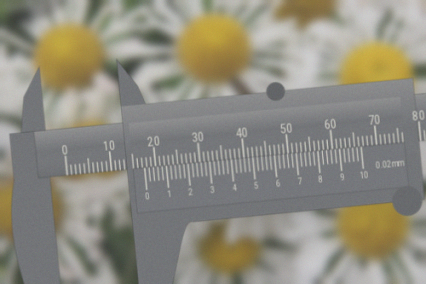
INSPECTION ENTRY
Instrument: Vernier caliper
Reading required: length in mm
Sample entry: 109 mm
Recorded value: 17.5 mm
